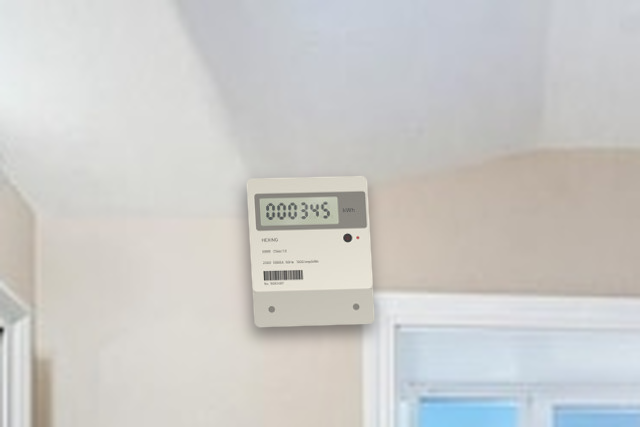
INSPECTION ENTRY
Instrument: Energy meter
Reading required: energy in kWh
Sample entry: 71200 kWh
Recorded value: 345 kWh
